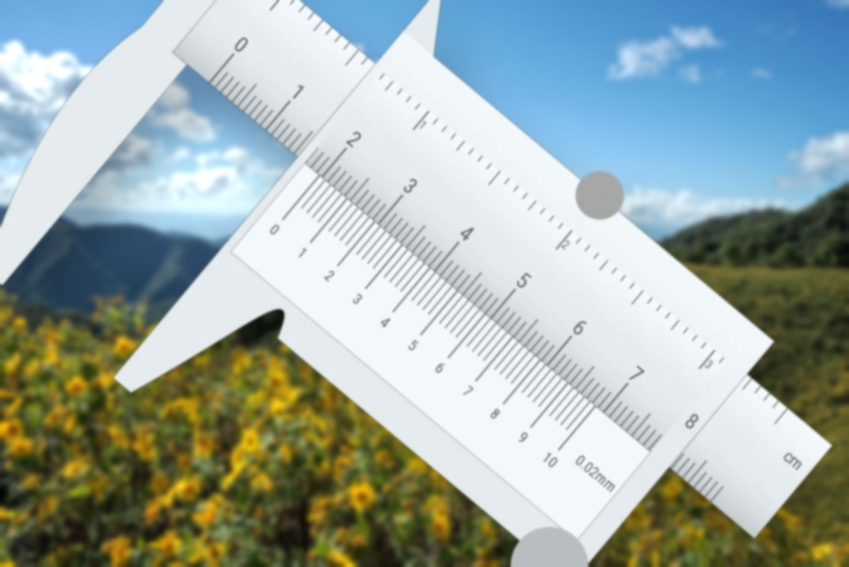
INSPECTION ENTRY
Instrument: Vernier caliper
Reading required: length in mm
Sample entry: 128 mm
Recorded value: 19.6 mm
